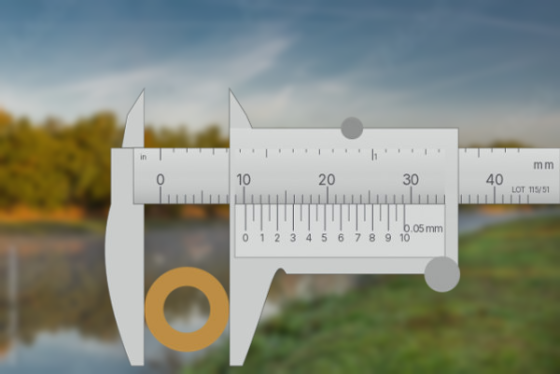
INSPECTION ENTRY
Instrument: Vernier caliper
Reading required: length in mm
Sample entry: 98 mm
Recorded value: 10.2 mm
